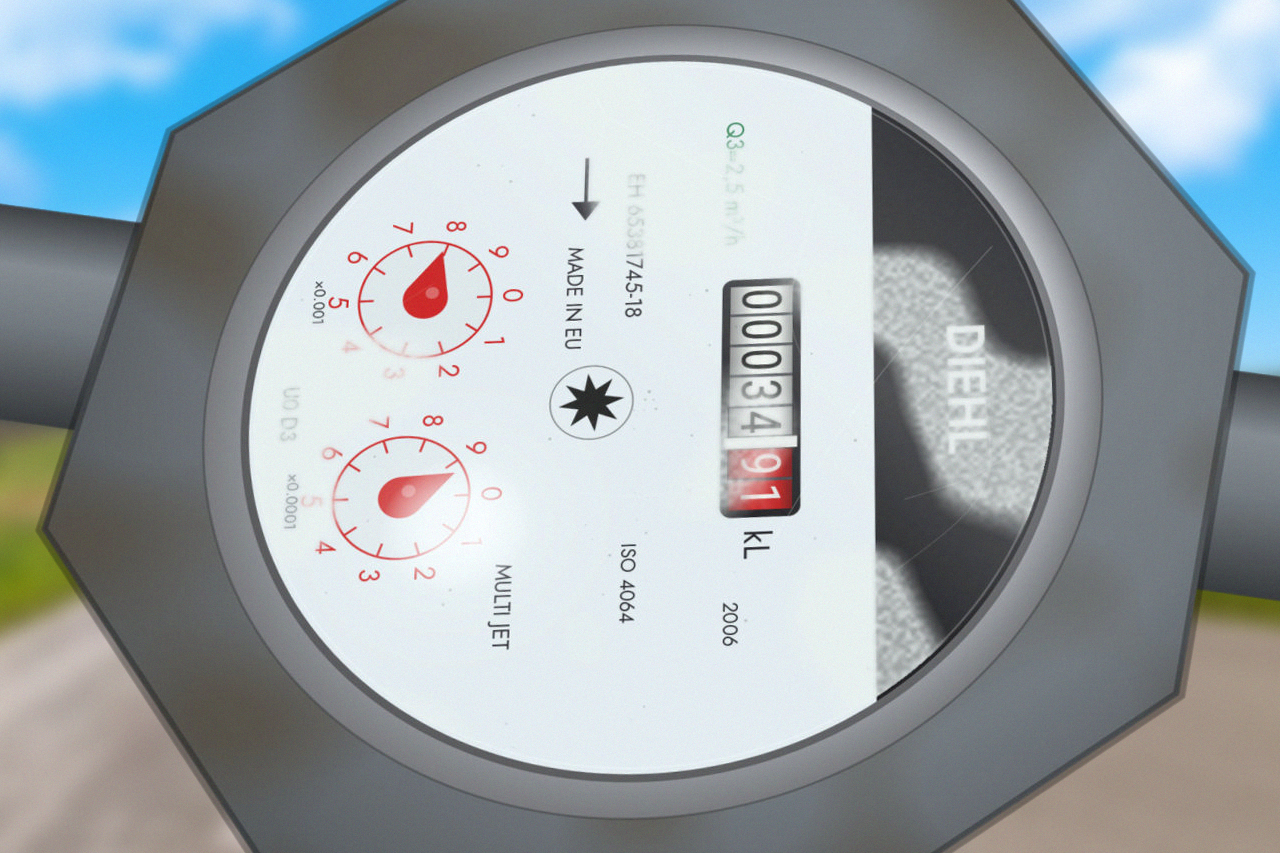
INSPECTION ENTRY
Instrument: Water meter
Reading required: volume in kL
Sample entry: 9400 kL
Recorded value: 34.9179 kL
